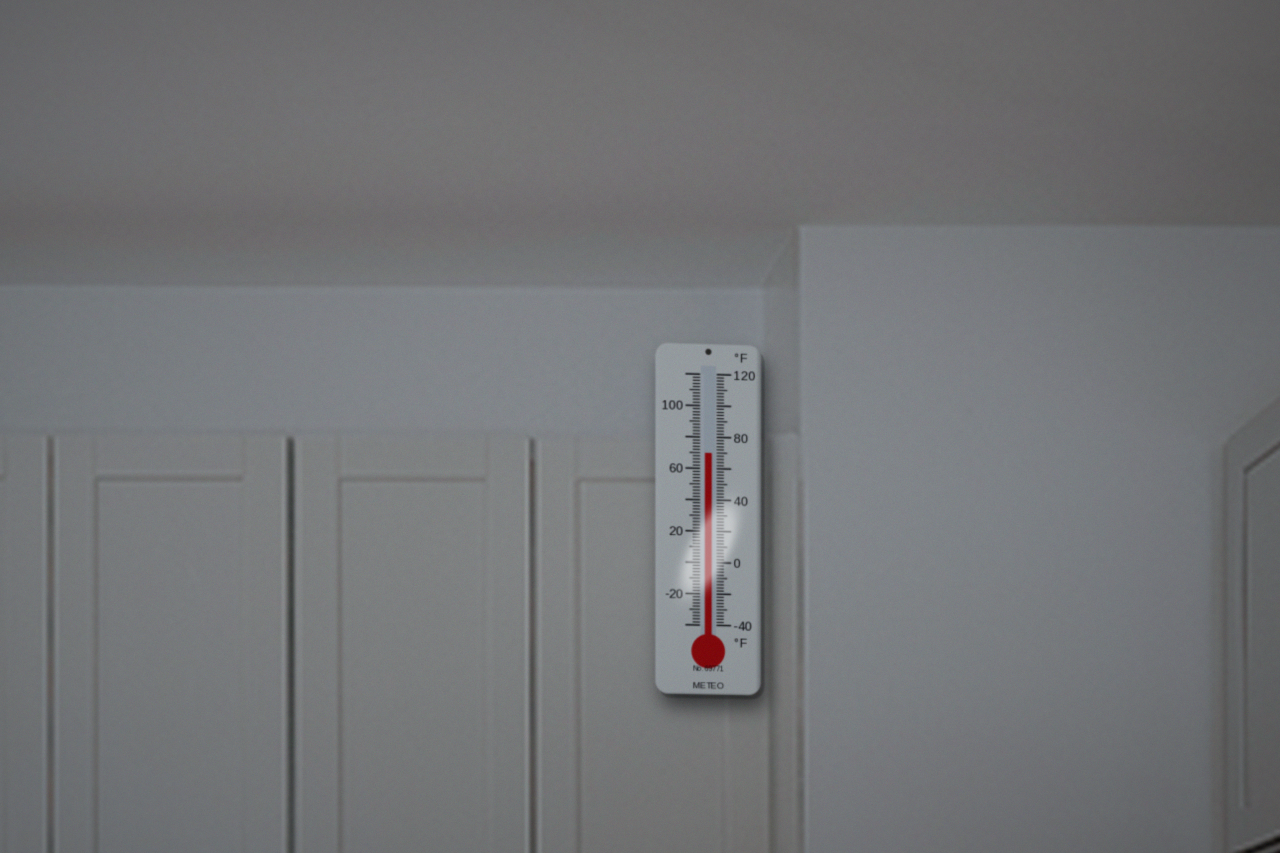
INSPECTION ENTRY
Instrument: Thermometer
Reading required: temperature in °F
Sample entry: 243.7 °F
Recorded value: 70 °F
